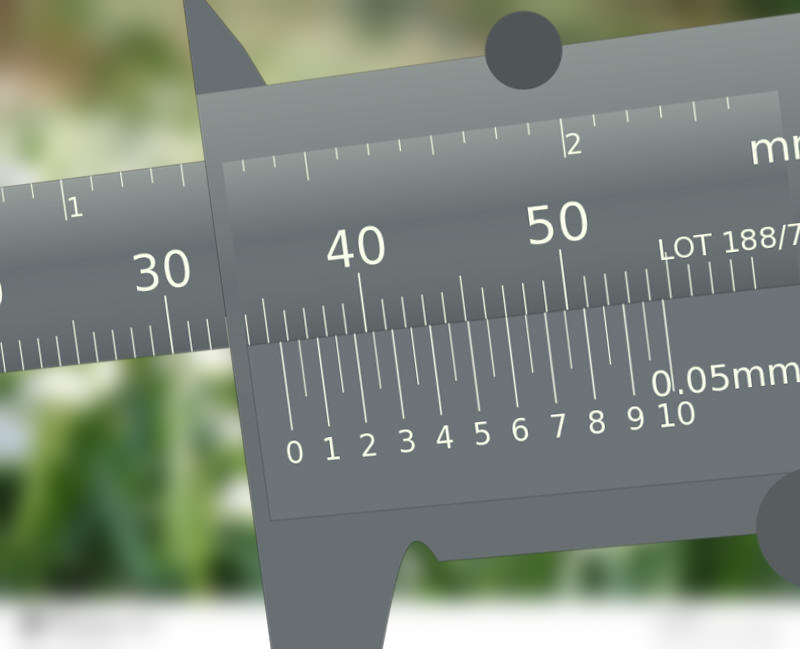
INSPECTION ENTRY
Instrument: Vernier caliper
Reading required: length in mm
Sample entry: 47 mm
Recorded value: 35.6 mm
